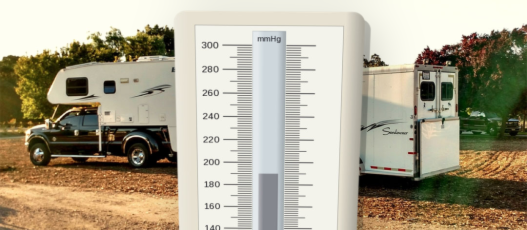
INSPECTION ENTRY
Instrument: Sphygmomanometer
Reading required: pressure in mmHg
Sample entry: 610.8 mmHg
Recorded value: 190 mmHg
